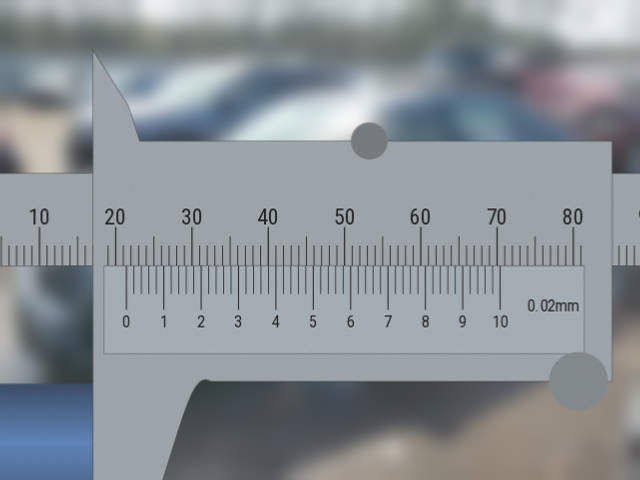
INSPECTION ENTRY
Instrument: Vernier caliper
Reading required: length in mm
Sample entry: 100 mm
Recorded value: 21.4 mm
